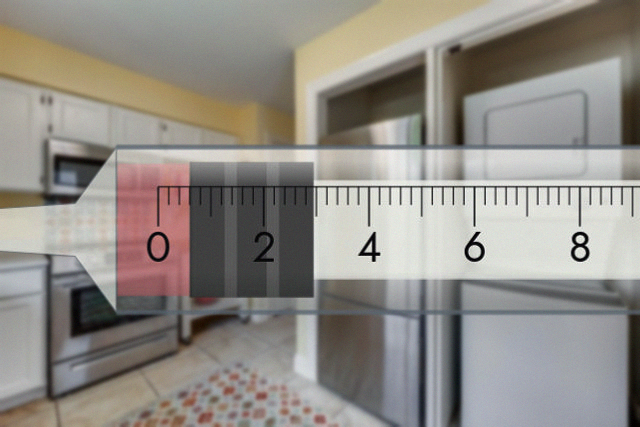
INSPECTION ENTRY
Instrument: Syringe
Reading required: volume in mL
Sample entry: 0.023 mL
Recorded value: 0.6 mL
